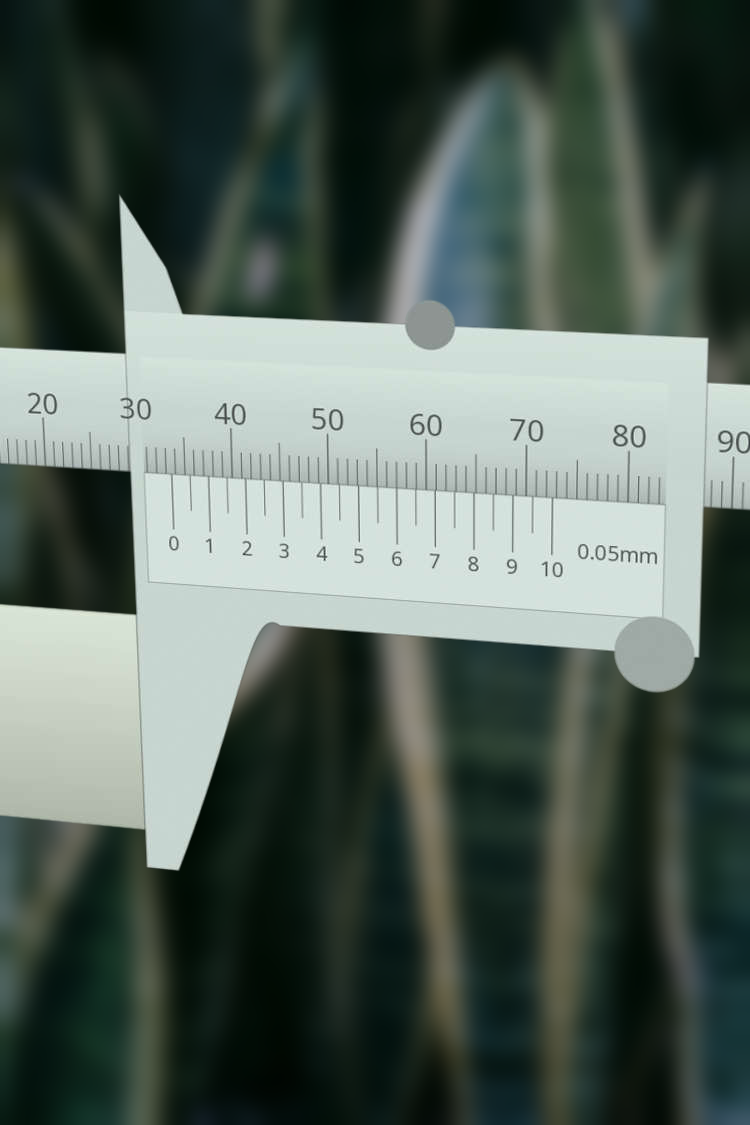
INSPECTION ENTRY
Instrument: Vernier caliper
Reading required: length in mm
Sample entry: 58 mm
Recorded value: 33.6 mm
